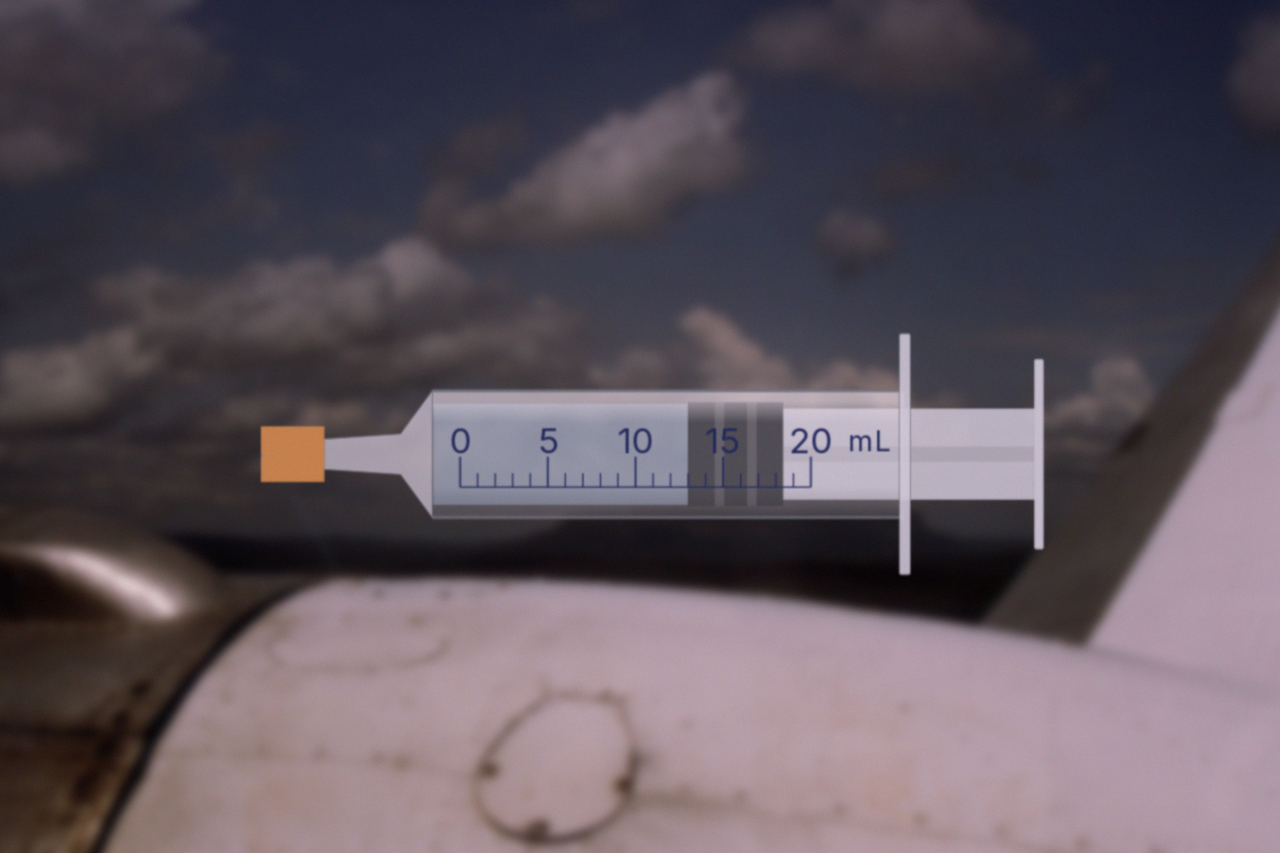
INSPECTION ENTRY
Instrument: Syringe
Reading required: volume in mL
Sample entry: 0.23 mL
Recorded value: 13 mL
